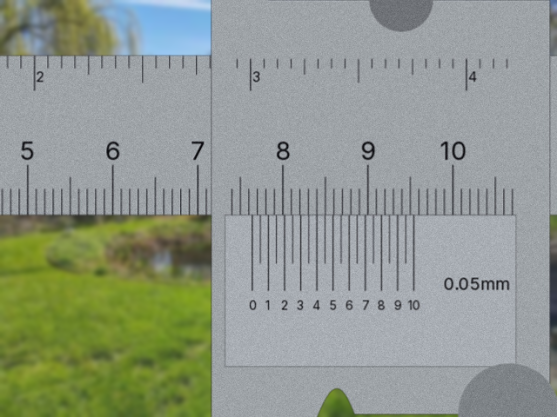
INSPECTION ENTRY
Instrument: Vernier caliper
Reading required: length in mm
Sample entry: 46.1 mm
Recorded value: 76.4 mm
